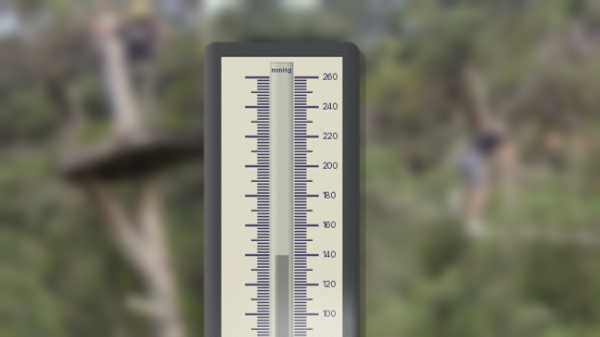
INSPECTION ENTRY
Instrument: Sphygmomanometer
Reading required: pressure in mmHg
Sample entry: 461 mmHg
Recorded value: 140 mmHg
